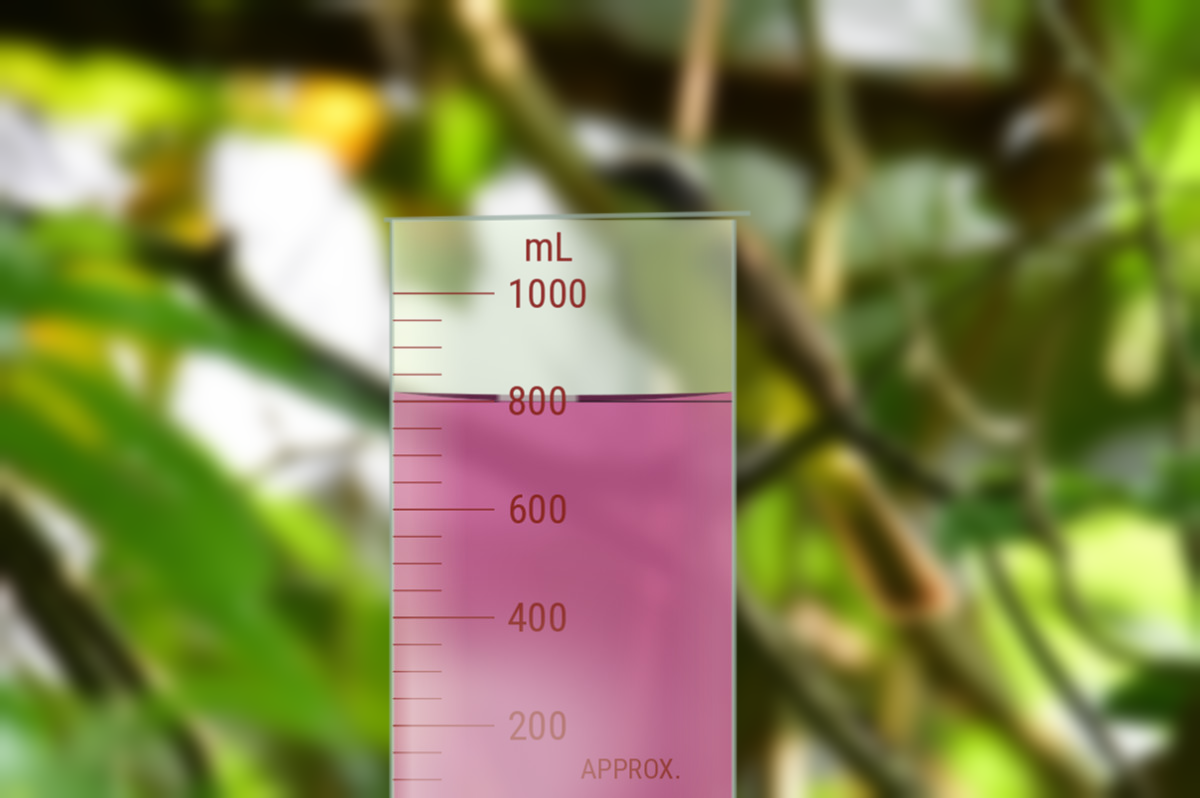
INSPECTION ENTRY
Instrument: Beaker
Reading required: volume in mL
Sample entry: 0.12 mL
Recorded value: 800 mL
